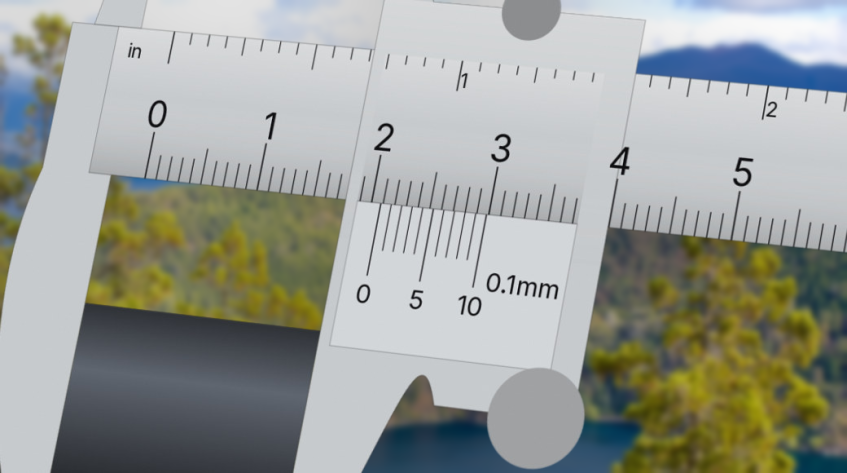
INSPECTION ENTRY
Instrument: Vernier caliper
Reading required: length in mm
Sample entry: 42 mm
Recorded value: 20.8 mm
